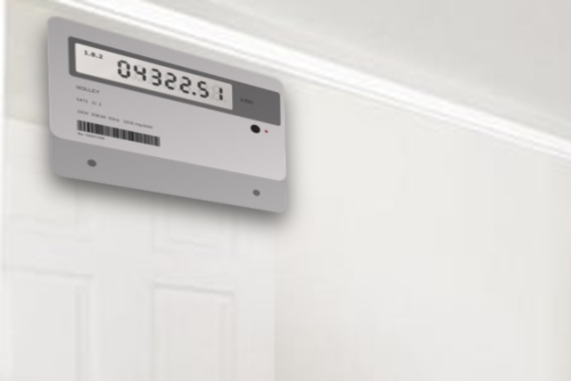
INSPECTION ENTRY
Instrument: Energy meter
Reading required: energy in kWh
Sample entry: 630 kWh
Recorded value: 4322.51 kWh
